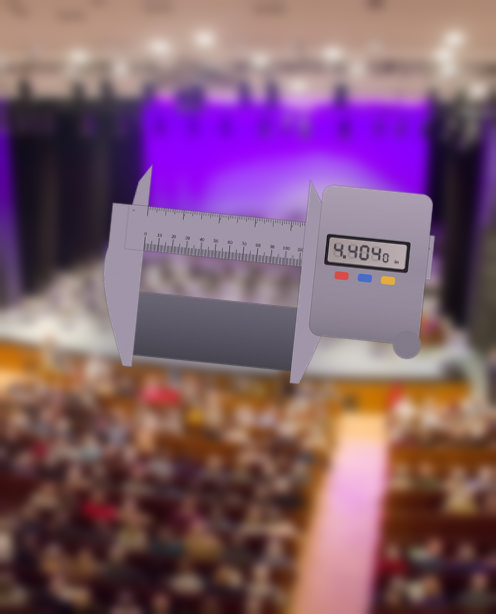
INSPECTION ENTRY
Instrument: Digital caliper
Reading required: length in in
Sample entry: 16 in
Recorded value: 4.4040 in
